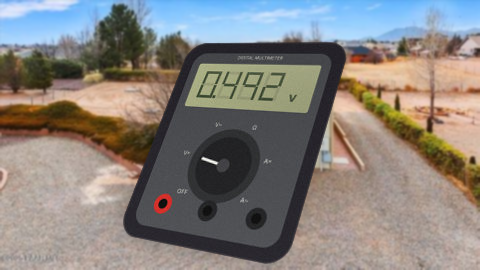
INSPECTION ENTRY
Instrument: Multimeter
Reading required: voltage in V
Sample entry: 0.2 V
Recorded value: 0.492 V
